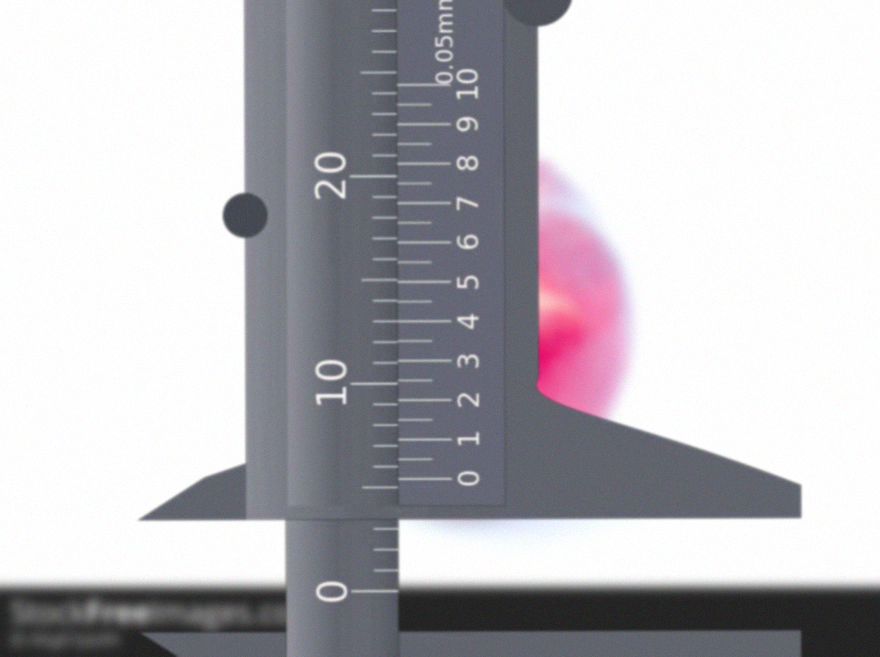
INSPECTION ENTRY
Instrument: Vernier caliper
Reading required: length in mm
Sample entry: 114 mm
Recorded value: 5.4 mm
